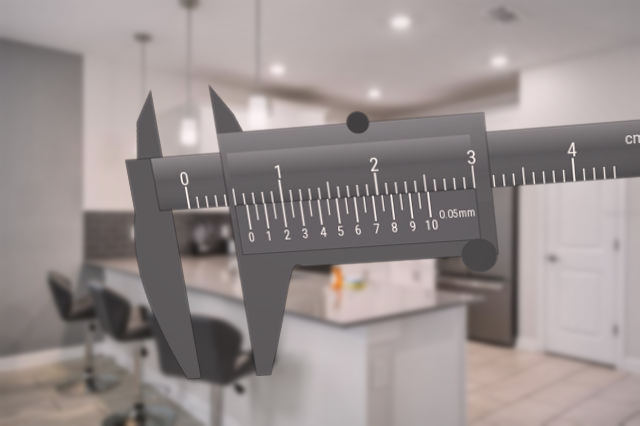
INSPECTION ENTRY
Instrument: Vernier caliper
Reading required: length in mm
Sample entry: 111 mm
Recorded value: 6.2 mm
